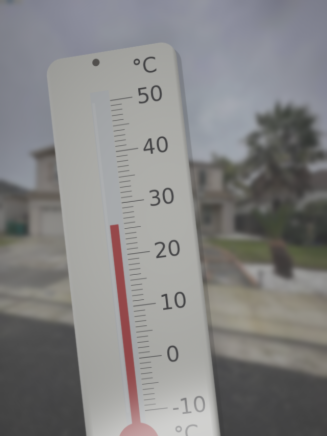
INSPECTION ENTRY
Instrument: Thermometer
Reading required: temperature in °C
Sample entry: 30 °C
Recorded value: 26 °C
